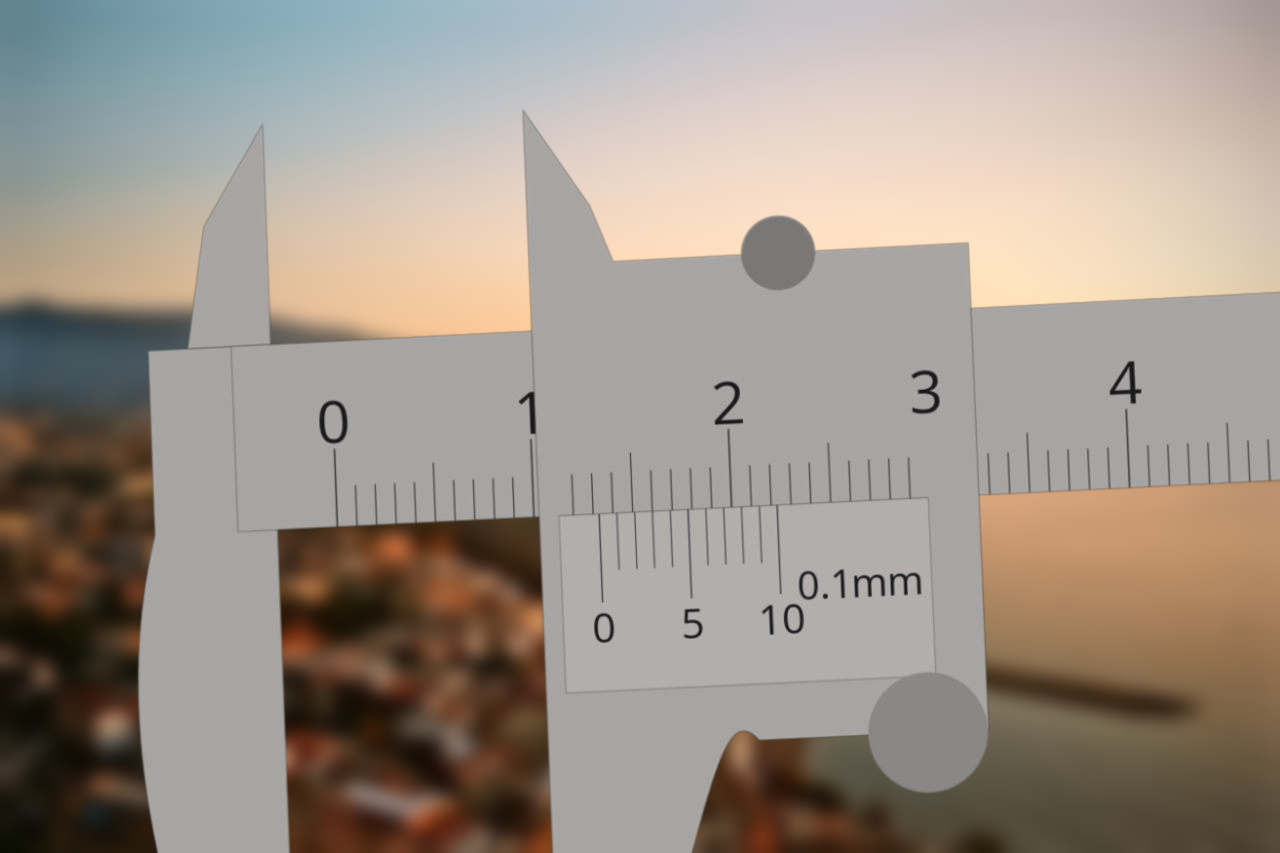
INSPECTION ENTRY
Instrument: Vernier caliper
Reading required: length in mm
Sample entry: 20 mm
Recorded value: 13.3 mm
